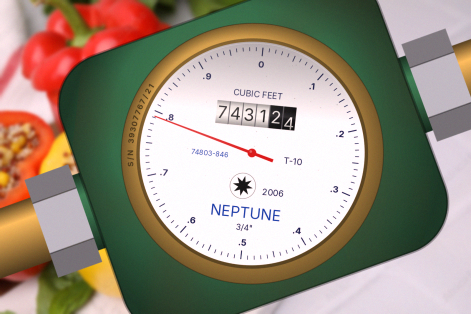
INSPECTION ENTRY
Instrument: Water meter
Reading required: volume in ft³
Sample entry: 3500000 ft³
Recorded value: 743123.79 ft³
